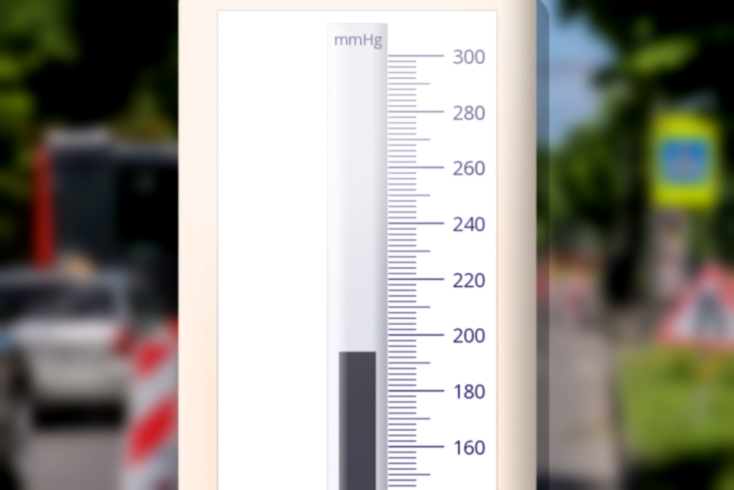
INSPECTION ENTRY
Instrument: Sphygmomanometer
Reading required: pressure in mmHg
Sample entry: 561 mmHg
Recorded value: 194 mmHg
